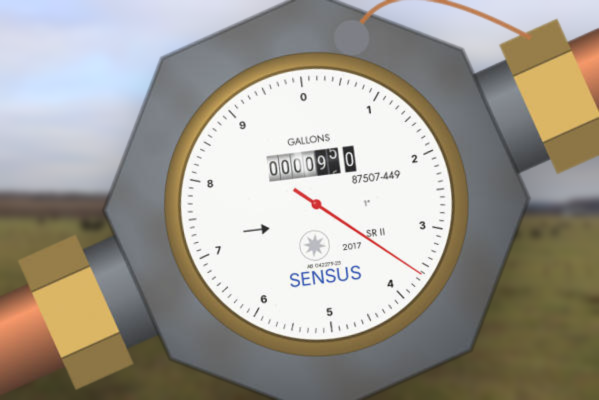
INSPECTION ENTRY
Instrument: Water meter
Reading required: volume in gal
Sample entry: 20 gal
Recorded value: 953.6 gal
